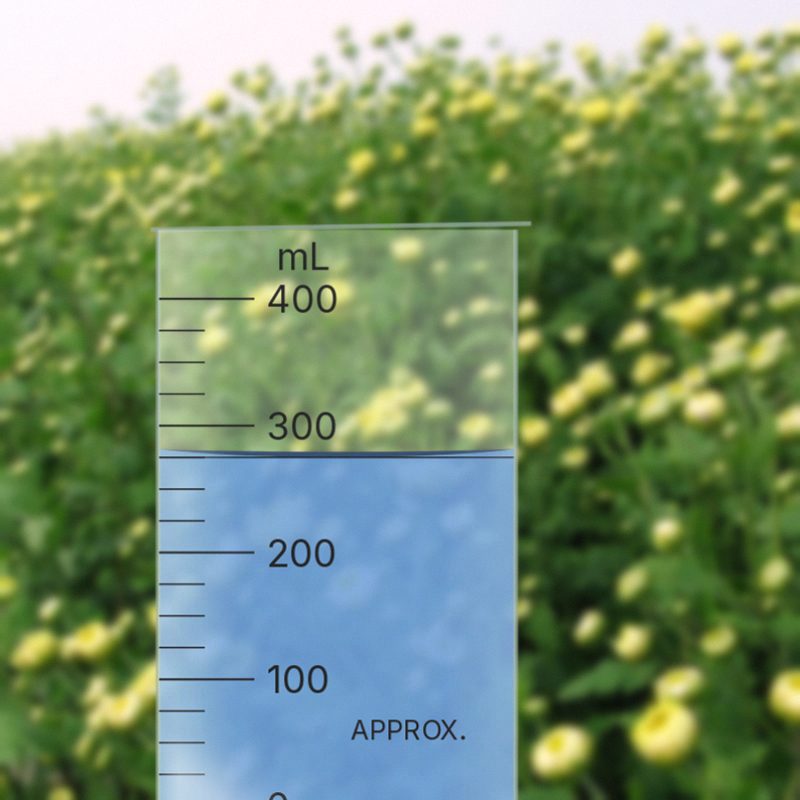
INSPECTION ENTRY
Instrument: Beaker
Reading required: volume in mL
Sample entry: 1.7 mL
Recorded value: 275 mL
